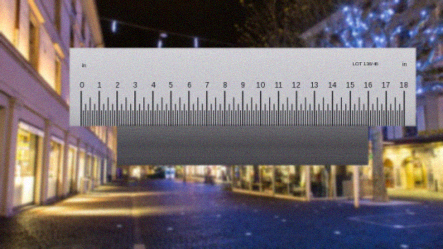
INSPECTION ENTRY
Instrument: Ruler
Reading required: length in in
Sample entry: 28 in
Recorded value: 14 in
